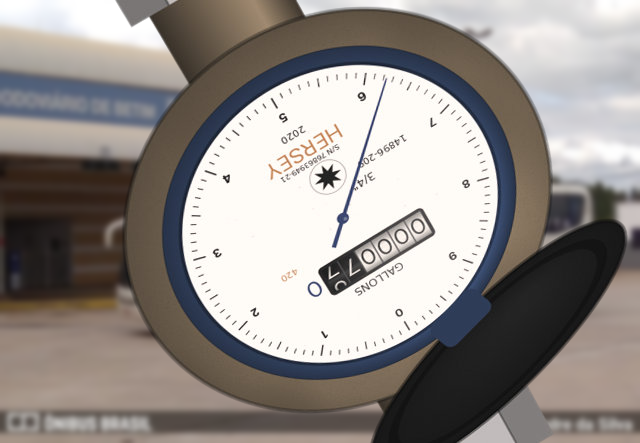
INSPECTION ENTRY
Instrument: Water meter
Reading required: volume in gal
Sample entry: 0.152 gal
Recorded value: 766.2 gal
